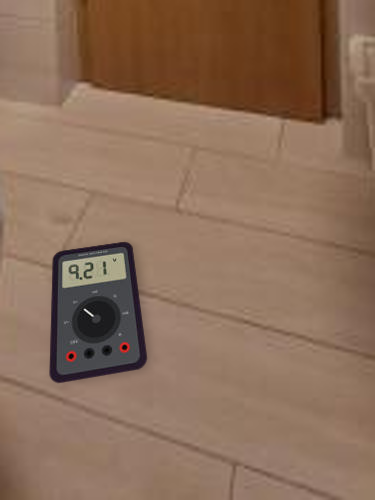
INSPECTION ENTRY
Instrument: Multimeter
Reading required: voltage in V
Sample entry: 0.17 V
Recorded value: 9.21 V
